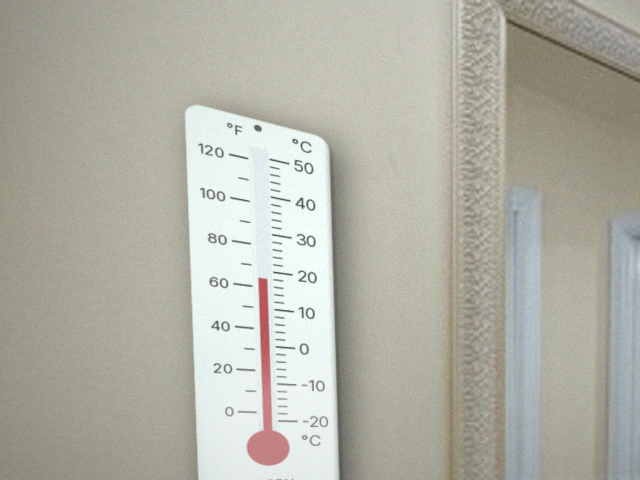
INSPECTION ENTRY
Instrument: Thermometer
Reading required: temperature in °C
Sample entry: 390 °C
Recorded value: 18 °C
